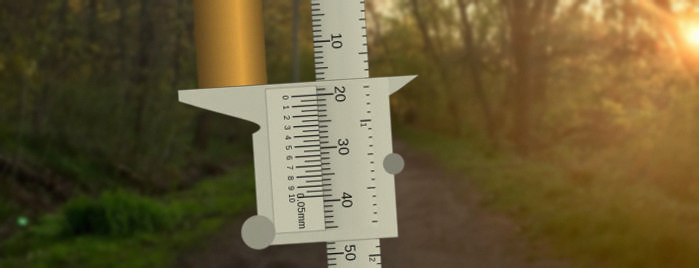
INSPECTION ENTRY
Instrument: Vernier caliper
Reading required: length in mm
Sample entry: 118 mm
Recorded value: 20.0 mm
